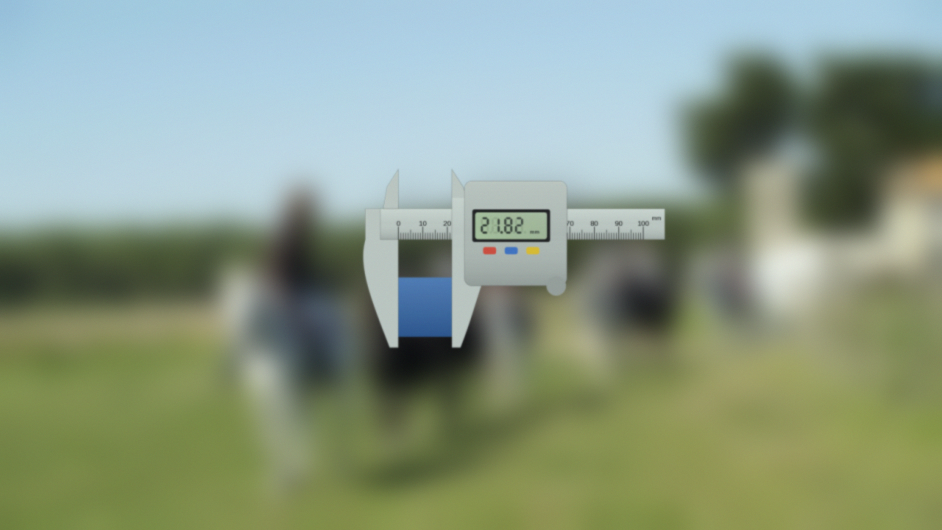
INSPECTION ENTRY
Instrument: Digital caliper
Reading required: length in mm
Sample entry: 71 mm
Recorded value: 21.82 mm
